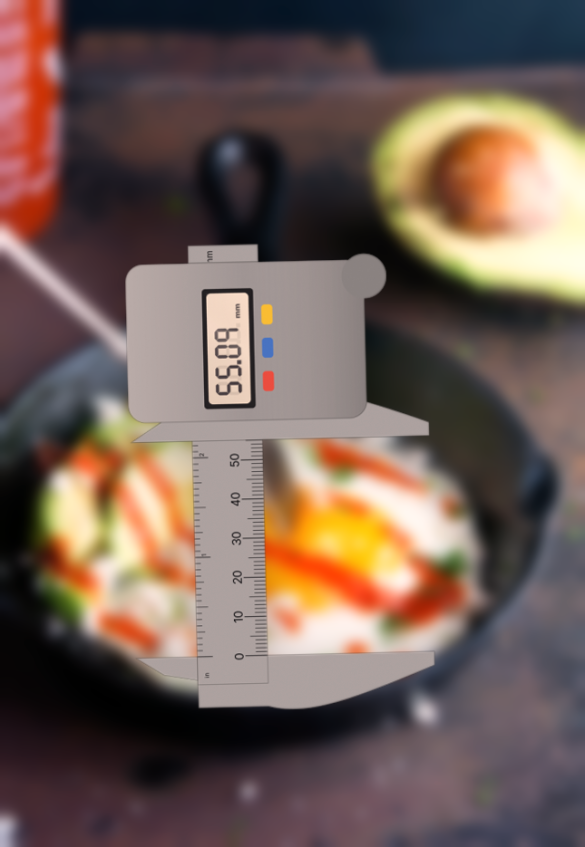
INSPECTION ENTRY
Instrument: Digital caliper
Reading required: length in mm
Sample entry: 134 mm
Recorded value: 55.09 mm
